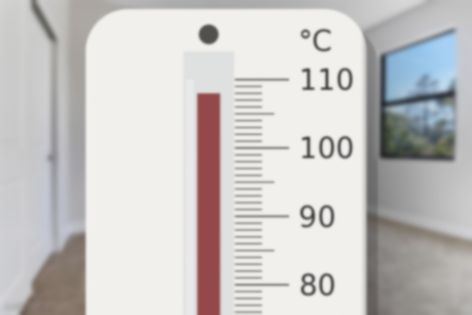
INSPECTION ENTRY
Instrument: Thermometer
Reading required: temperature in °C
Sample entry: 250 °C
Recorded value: 108 °C
